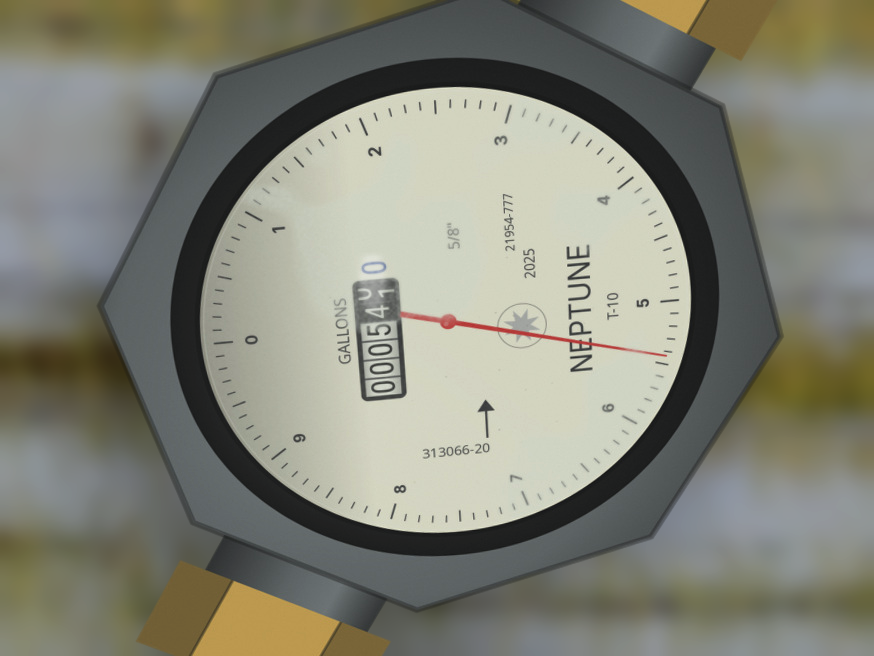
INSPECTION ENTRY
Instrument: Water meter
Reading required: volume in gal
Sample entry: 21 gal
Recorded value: 5405.4 gal
